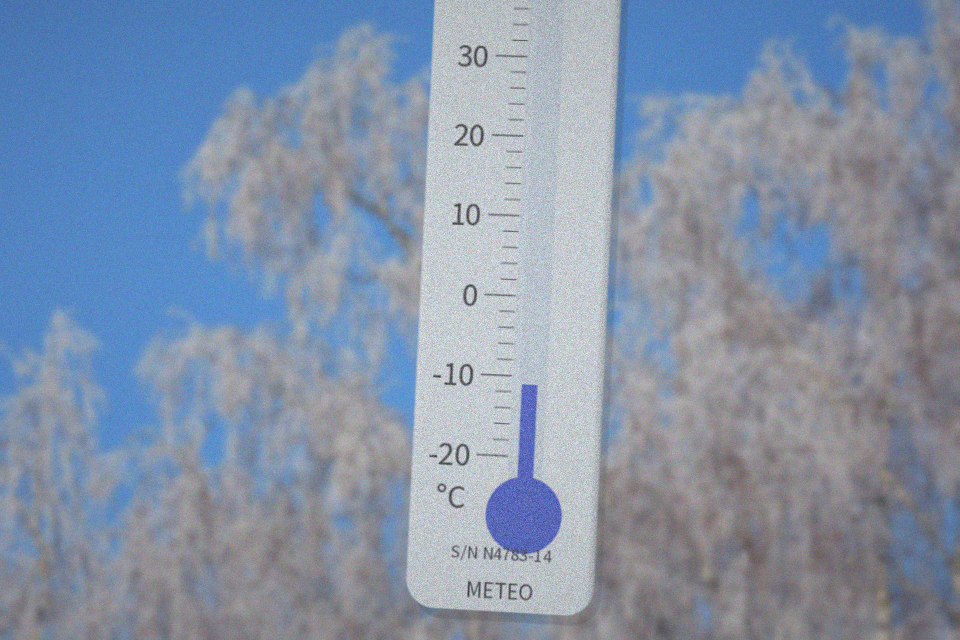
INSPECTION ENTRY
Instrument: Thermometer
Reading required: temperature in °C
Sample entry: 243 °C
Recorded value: -11 °C
